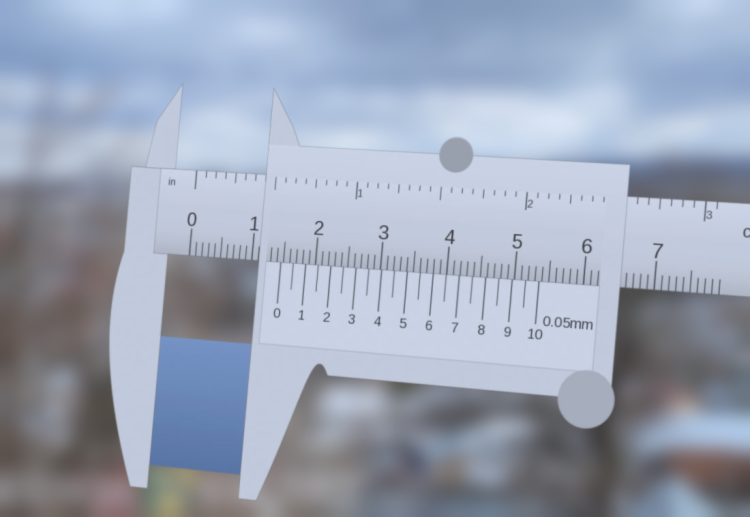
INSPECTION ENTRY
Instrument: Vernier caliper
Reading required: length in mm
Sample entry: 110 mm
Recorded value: 14.6 mm
